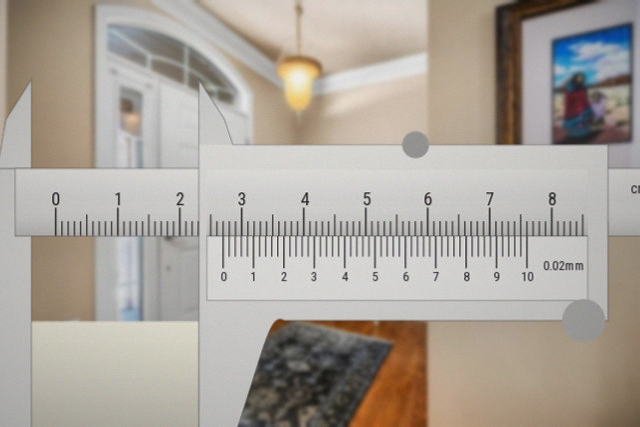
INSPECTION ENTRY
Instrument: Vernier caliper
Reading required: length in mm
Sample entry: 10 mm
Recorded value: 27.0 mm
